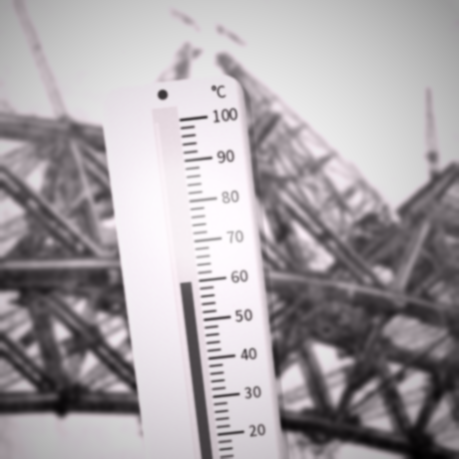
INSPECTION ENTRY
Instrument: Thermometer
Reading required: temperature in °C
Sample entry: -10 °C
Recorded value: 60 °C
